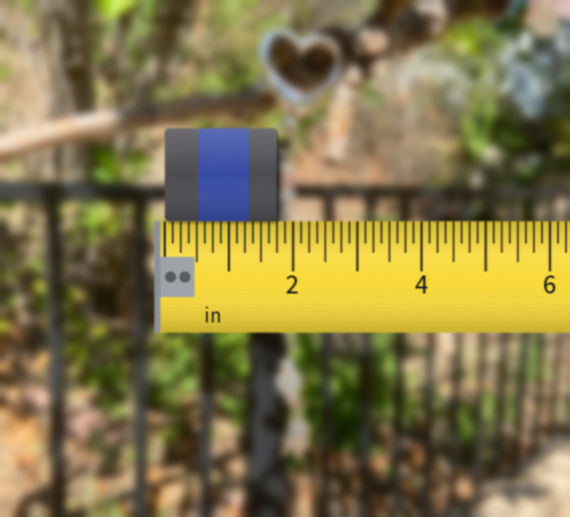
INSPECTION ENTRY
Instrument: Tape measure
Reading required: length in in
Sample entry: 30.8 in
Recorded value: 1.75 in
